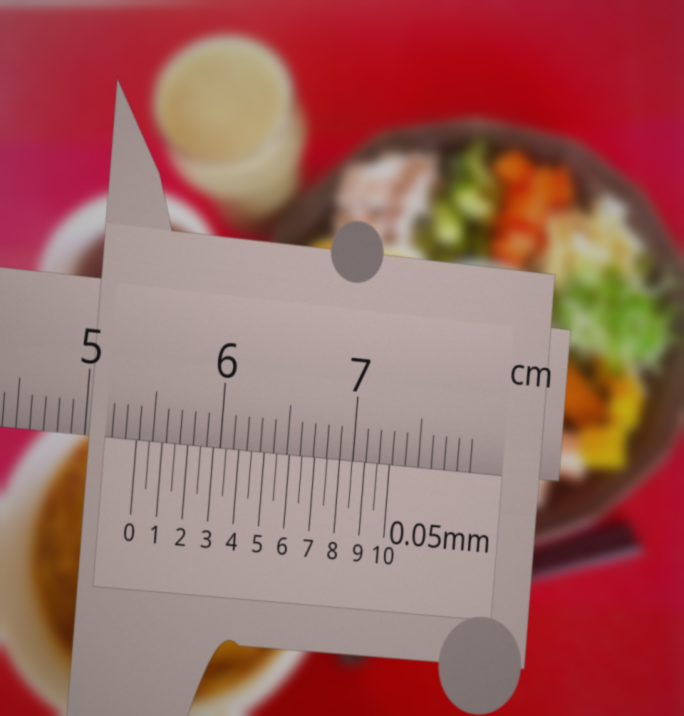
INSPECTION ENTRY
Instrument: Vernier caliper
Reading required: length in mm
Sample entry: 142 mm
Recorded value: 53.8 mm
